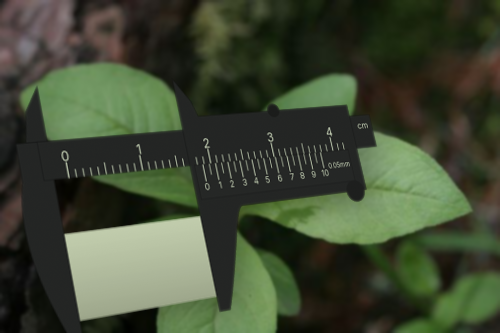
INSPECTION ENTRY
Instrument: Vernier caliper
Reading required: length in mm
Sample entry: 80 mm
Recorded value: 18.8 mm
